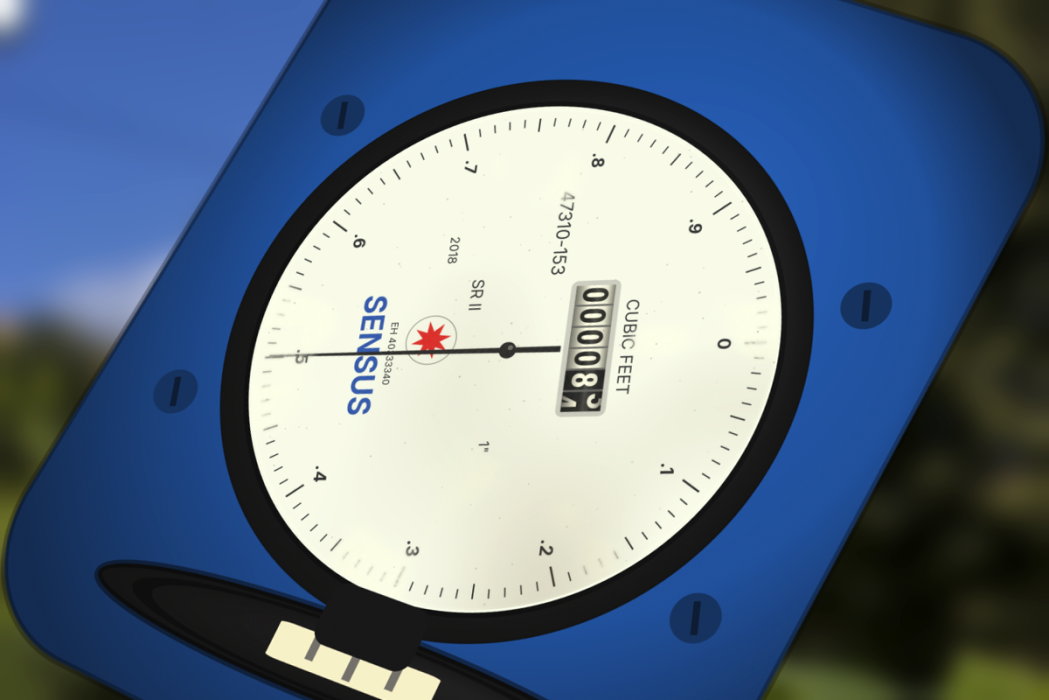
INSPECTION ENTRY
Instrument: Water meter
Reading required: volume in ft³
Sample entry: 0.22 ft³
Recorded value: 83.50 ft³
